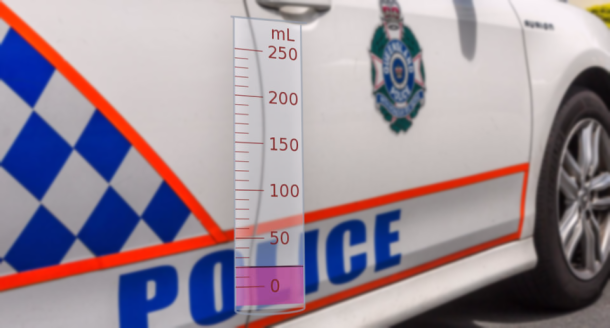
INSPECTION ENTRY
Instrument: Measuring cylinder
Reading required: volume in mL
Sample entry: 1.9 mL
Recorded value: 20 mL
